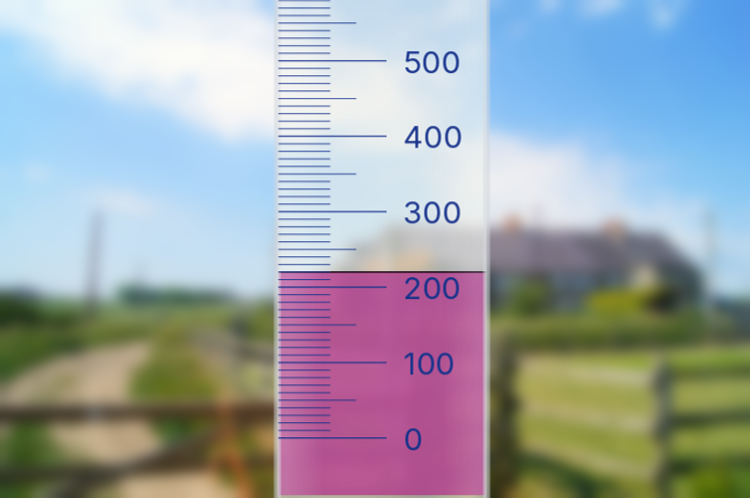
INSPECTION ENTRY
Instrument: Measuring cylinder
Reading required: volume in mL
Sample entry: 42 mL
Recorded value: 220 mL
